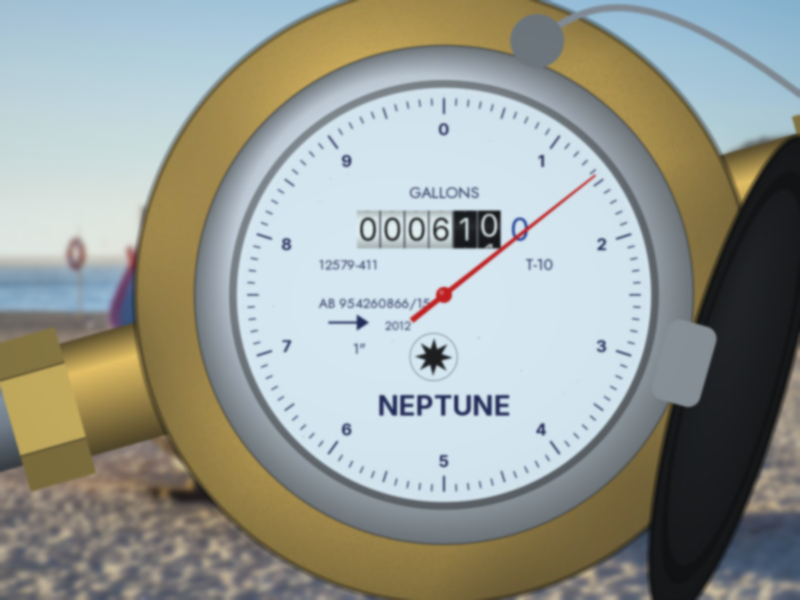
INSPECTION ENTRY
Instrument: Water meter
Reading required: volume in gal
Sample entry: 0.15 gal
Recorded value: 6101.4 gal
